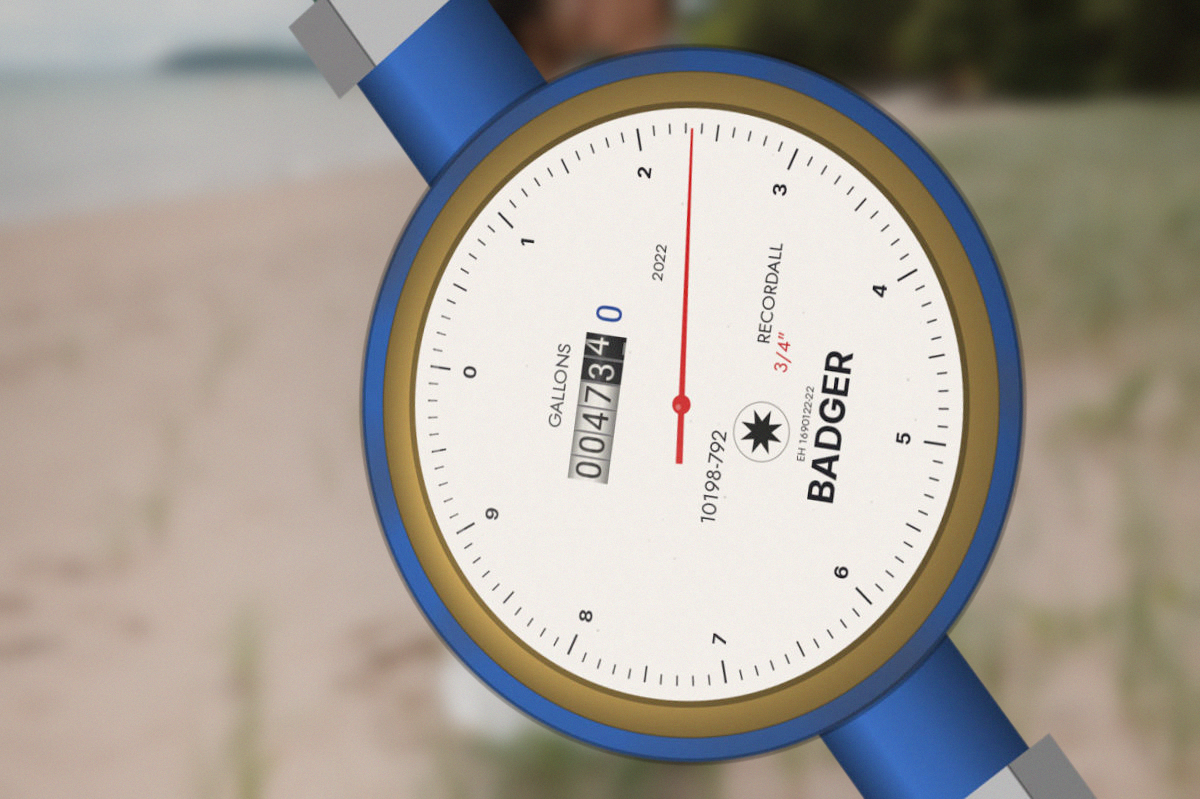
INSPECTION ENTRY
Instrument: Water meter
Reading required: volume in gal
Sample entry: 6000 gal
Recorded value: 47342.3 gal
